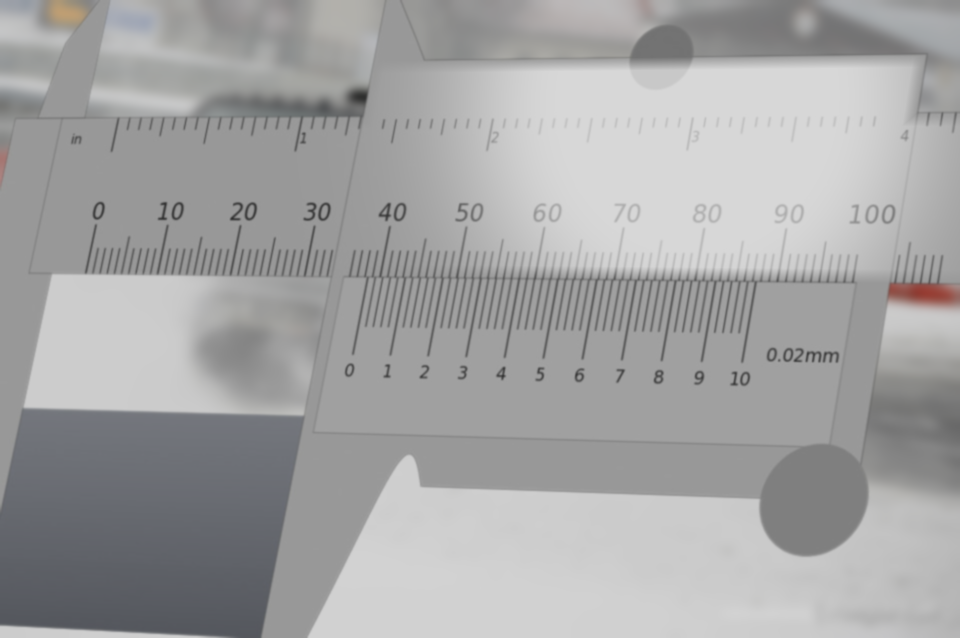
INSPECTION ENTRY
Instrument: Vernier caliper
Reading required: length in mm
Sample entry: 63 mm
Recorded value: 38.4 mm
